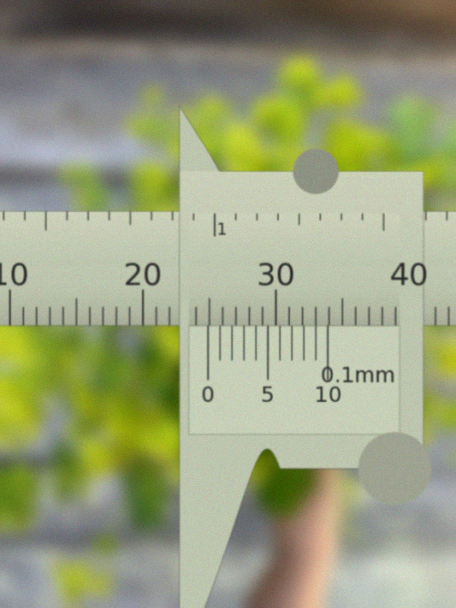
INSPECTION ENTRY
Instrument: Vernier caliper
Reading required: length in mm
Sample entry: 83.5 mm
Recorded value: 24.9 mm
